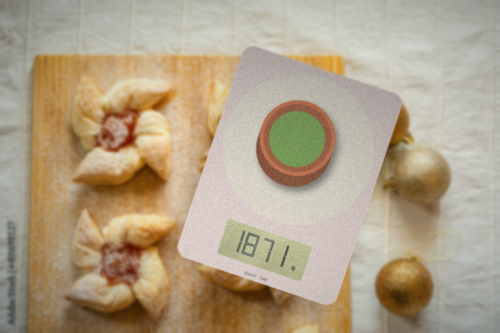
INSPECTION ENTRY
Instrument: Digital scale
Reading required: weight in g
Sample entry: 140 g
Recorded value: 1871 g
